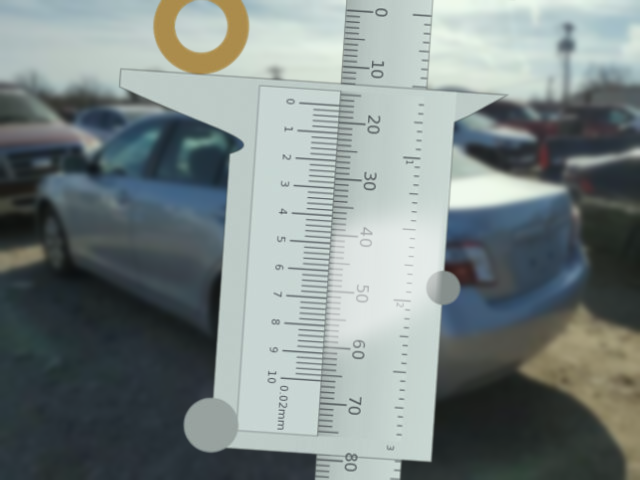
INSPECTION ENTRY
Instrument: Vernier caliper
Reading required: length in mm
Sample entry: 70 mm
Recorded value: 17.0 mm
